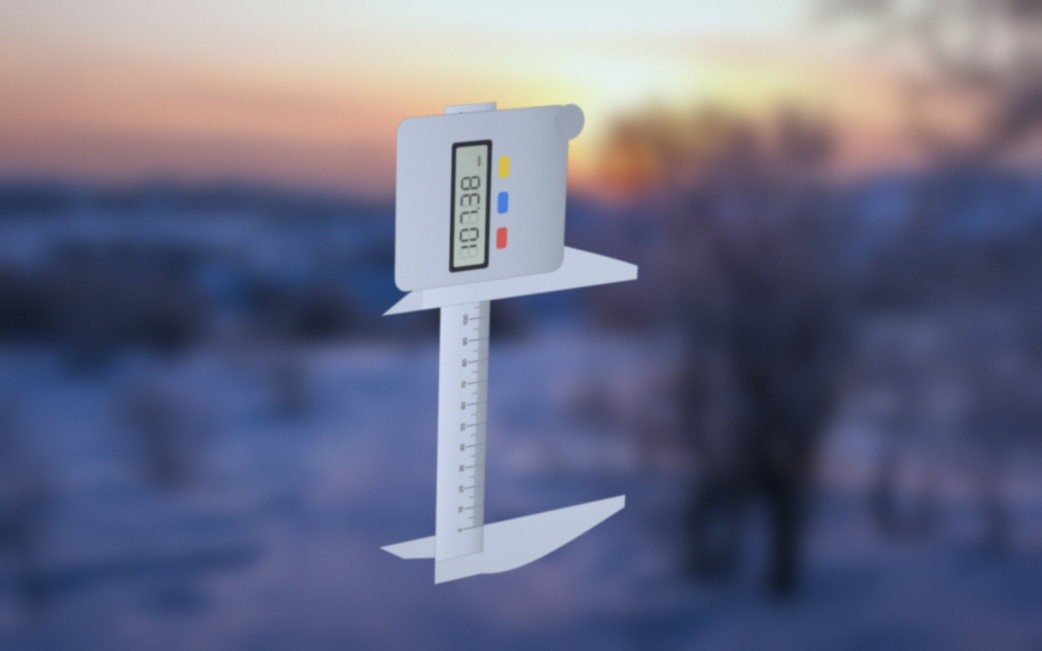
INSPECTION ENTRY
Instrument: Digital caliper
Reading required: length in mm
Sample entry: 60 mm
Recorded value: 107.38 mm
